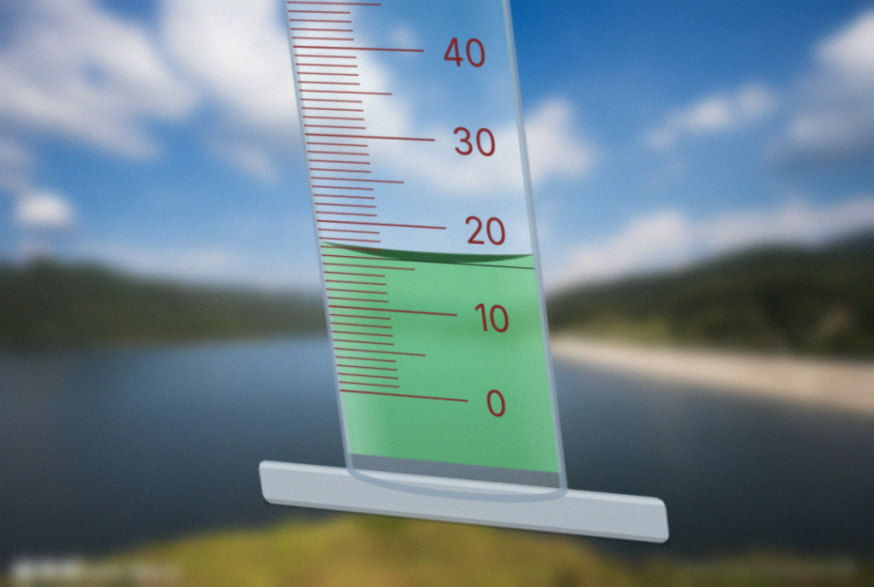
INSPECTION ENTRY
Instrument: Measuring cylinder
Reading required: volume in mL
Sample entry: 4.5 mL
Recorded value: 16 mL
